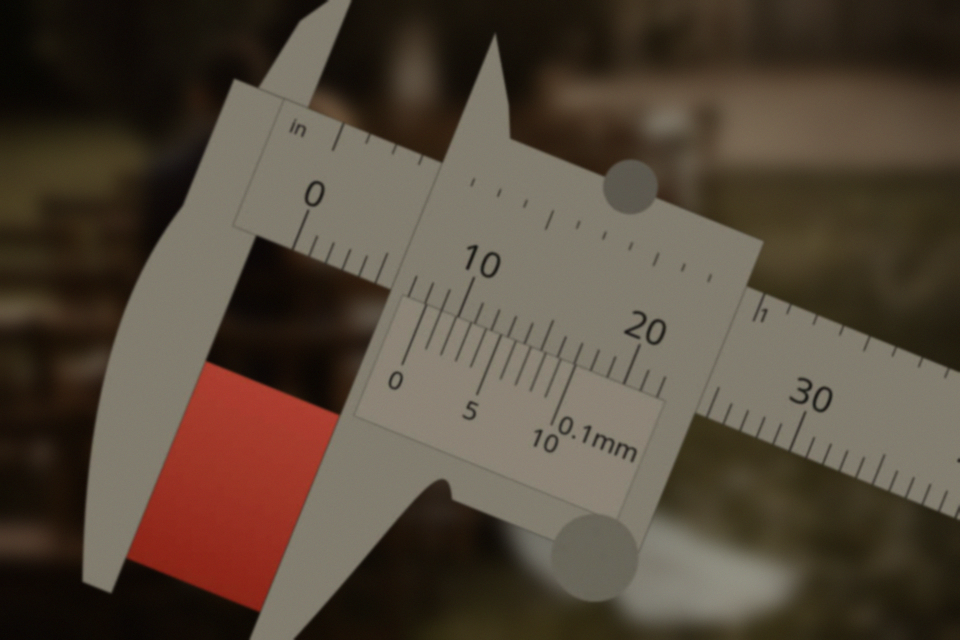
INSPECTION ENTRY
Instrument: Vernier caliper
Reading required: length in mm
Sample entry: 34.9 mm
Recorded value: 8.1 mm
